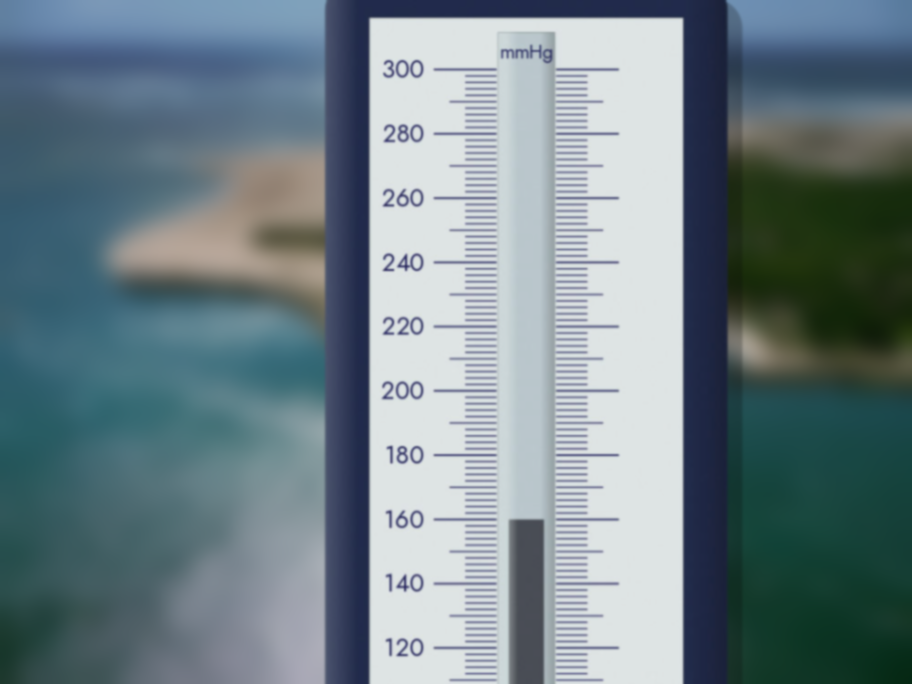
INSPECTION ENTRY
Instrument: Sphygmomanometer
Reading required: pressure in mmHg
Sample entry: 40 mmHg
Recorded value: 160 mmHg
